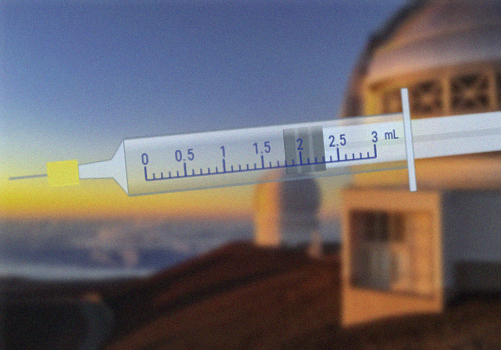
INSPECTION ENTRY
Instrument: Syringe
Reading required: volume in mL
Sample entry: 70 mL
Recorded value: 1.8 mL
